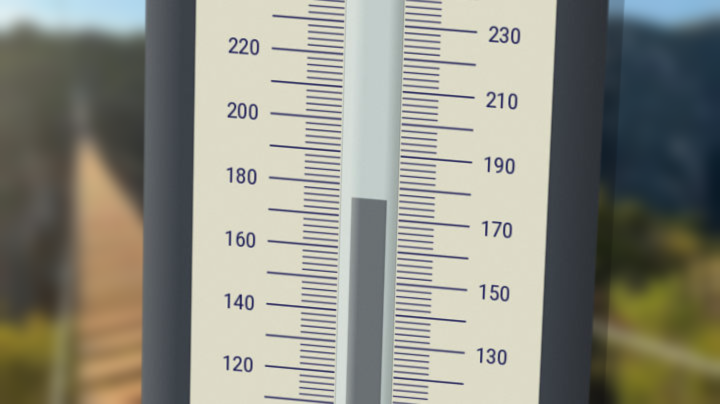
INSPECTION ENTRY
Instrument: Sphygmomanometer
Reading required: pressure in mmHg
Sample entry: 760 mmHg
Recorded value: 176 mmHg
